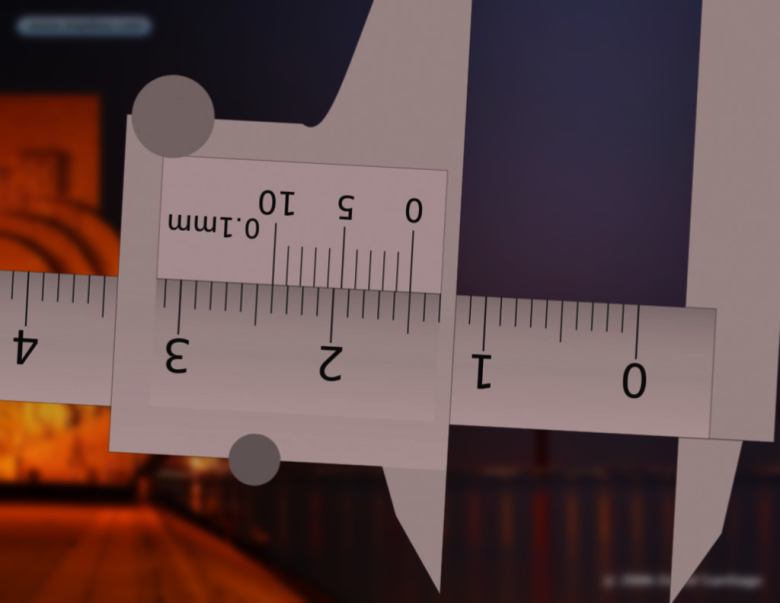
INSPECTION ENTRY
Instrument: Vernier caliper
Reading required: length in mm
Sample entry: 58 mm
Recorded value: 15.0 mm
